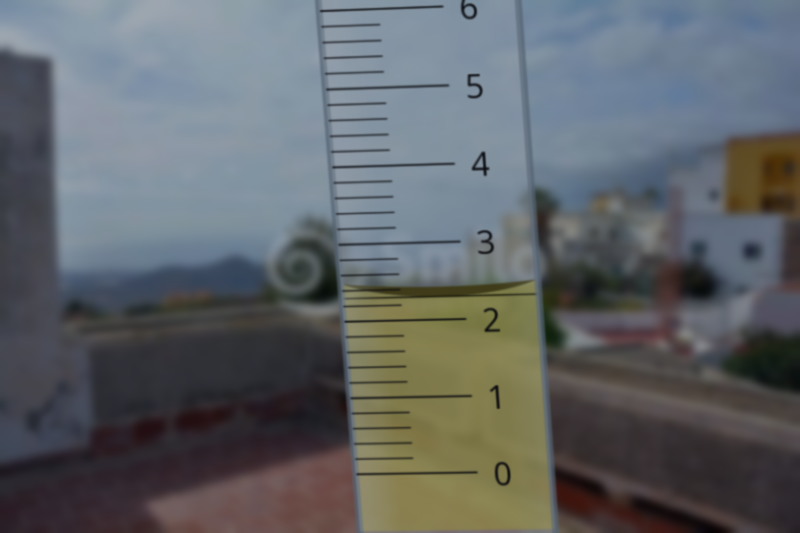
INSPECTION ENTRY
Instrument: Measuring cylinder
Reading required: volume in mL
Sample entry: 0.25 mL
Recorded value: 2.3 mL
